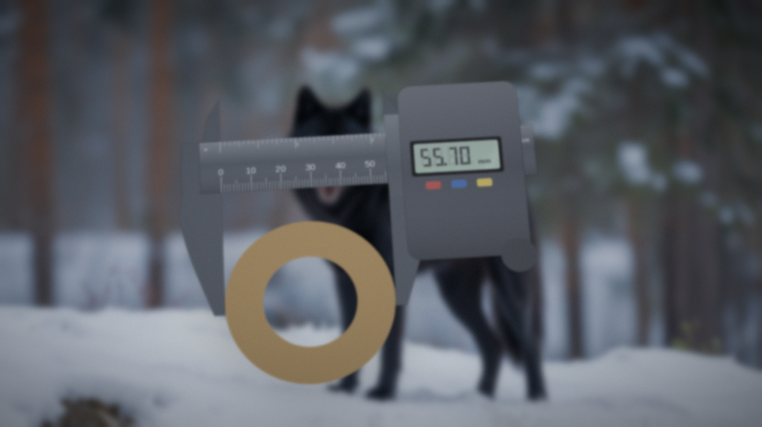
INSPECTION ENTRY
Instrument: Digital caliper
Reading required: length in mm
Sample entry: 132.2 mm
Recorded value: 55.70 mm
